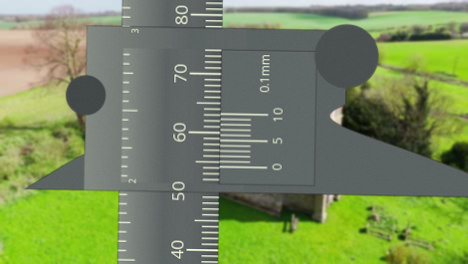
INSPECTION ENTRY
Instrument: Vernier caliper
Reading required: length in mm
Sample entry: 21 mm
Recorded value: 54.2 mm
